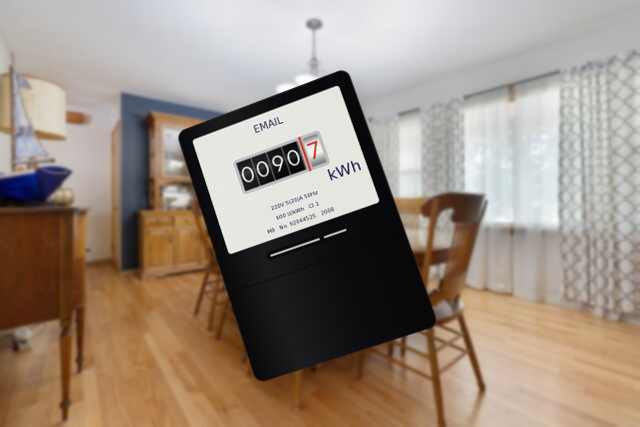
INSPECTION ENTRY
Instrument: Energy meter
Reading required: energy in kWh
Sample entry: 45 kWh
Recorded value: 90.7 kWh
